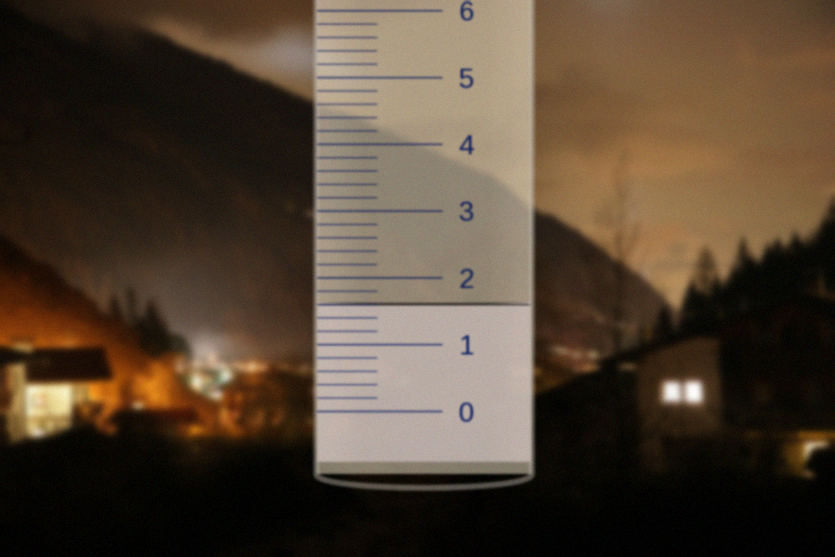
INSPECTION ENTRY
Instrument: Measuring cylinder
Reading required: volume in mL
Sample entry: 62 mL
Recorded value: 1.6 mL
